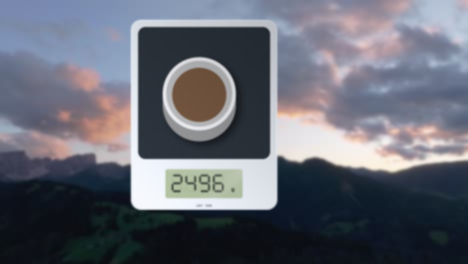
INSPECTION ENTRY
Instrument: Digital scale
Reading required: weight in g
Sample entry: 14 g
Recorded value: 2496 g
